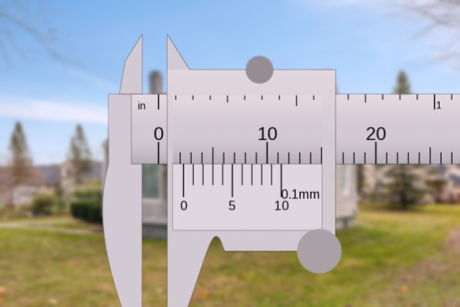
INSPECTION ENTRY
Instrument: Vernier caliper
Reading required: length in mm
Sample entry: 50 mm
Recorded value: 2.3 mm
